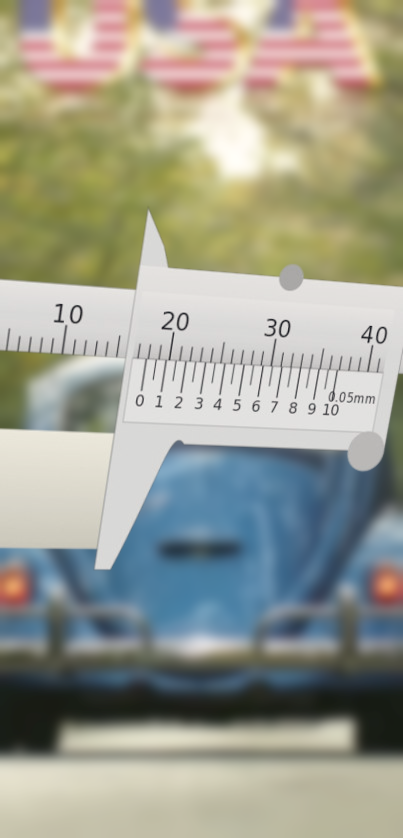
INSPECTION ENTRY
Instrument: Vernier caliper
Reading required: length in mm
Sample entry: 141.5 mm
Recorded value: 17.8 mm
